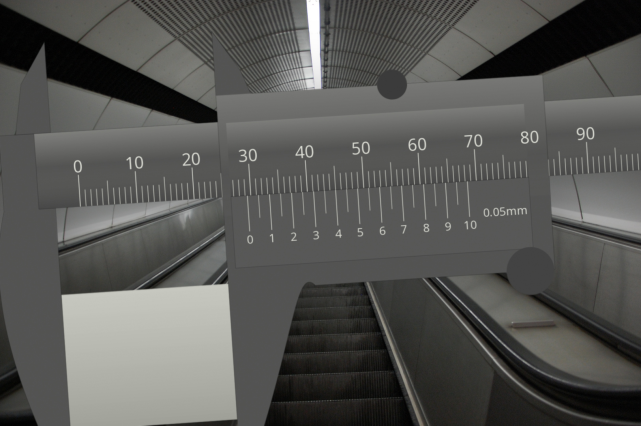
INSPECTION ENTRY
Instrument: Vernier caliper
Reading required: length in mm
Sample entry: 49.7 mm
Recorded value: 29.4 mm
